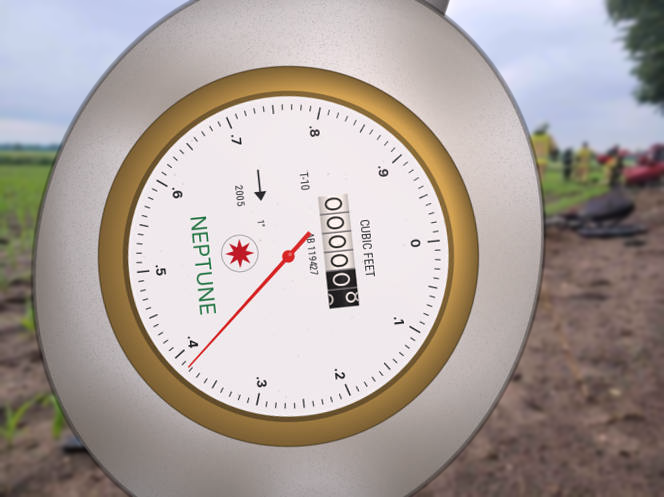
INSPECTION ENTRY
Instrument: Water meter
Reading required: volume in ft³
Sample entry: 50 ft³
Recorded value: 8.38 ft³
